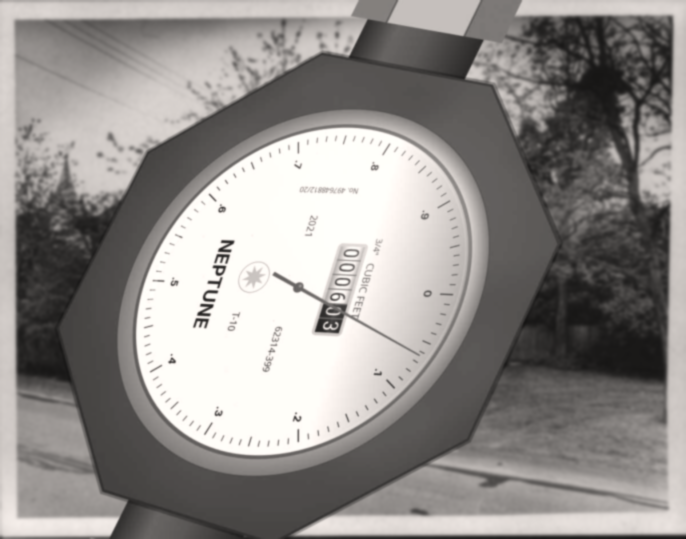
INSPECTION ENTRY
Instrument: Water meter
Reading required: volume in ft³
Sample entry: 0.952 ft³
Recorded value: 603.06 ft³
